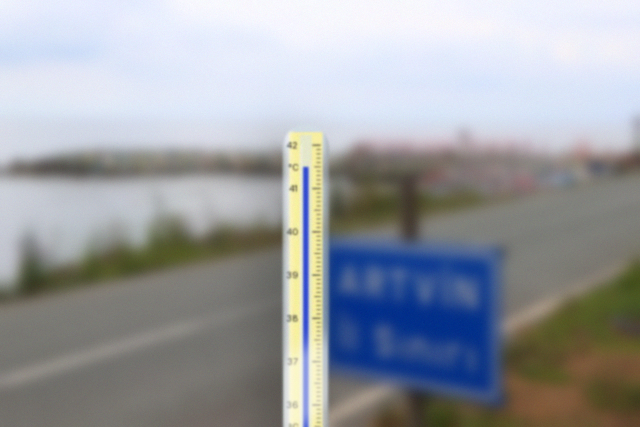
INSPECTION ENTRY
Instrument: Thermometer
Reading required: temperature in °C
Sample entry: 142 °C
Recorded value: 41.5 °C
